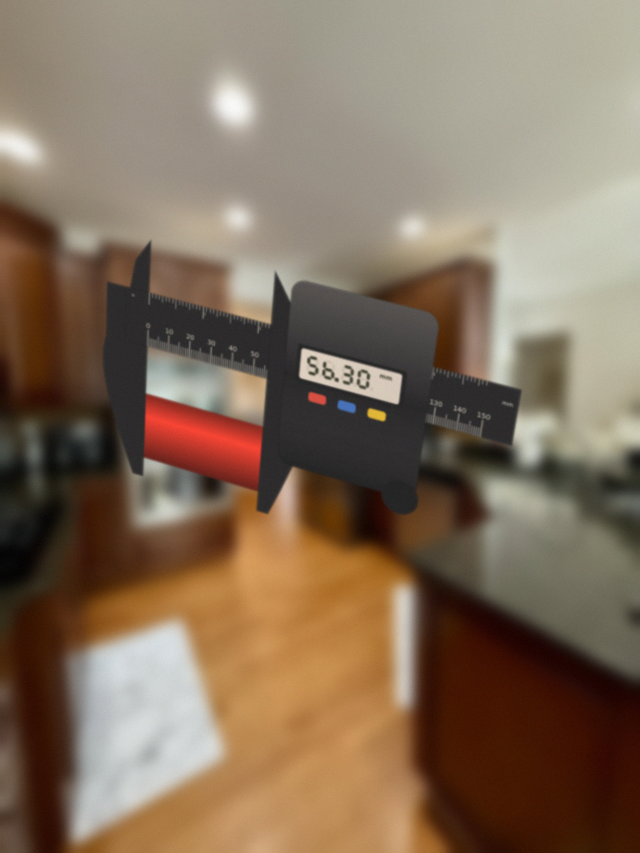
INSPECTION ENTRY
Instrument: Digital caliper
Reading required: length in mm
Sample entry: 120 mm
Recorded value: 56.30 mm
